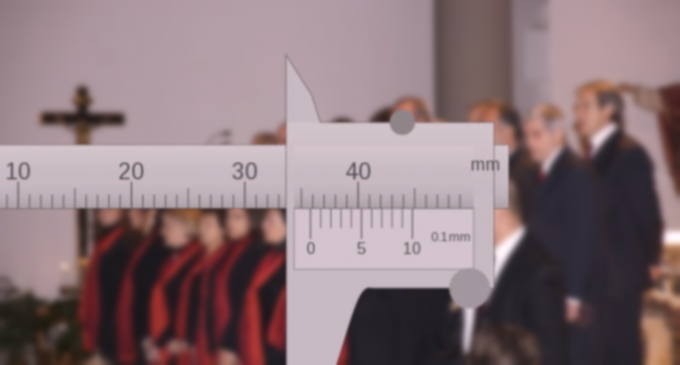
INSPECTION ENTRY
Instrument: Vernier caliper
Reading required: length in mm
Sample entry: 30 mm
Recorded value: 35.8 mm
